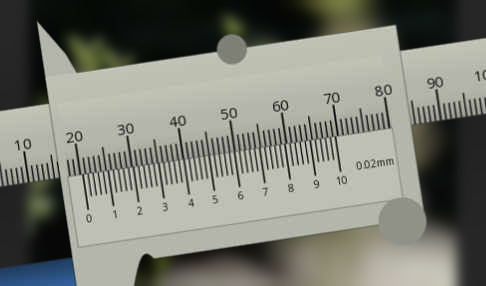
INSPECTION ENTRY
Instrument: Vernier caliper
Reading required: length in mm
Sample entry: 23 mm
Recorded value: 20.5 mm
